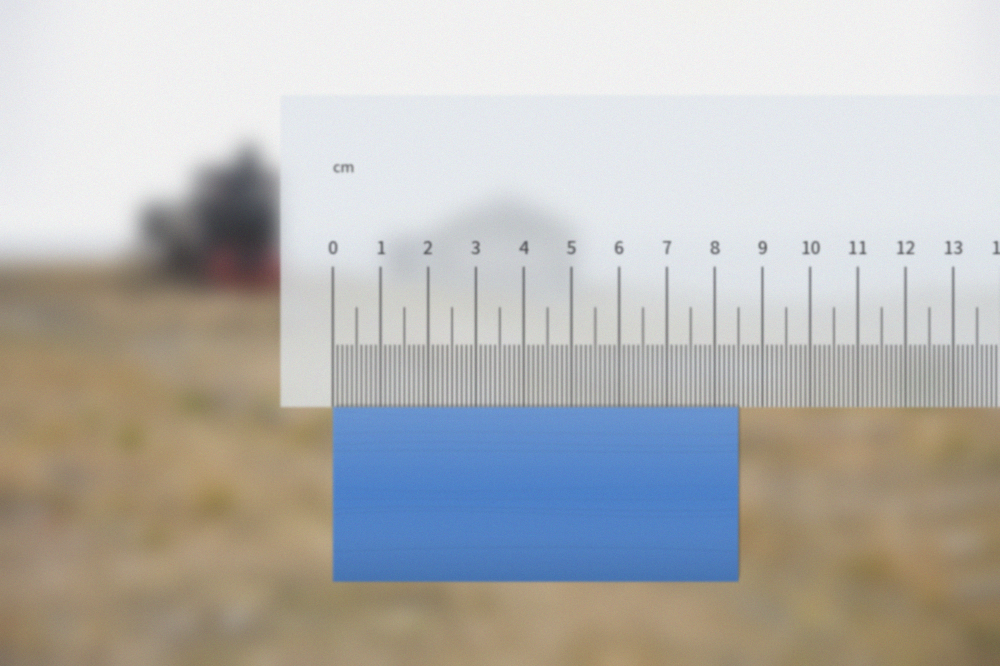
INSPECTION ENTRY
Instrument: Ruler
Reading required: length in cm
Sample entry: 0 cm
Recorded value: 8.5 cm
